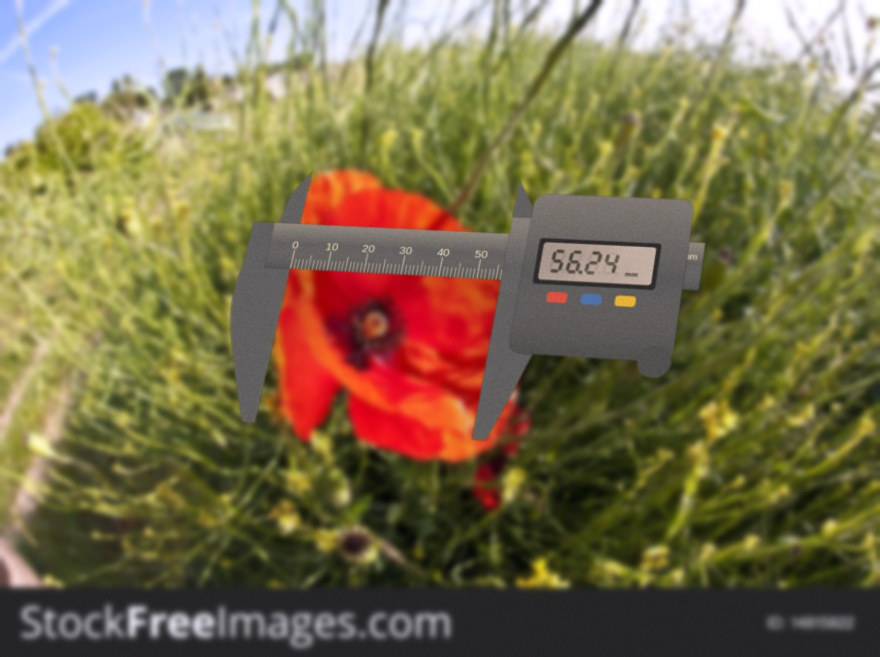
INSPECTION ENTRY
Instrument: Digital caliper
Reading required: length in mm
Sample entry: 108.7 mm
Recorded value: 56.24 mm
